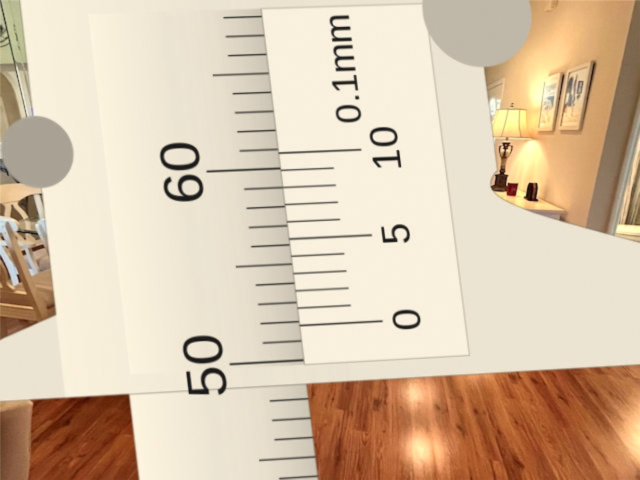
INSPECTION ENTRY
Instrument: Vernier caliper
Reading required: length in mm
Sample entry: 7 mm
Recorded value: 51.8 mm
